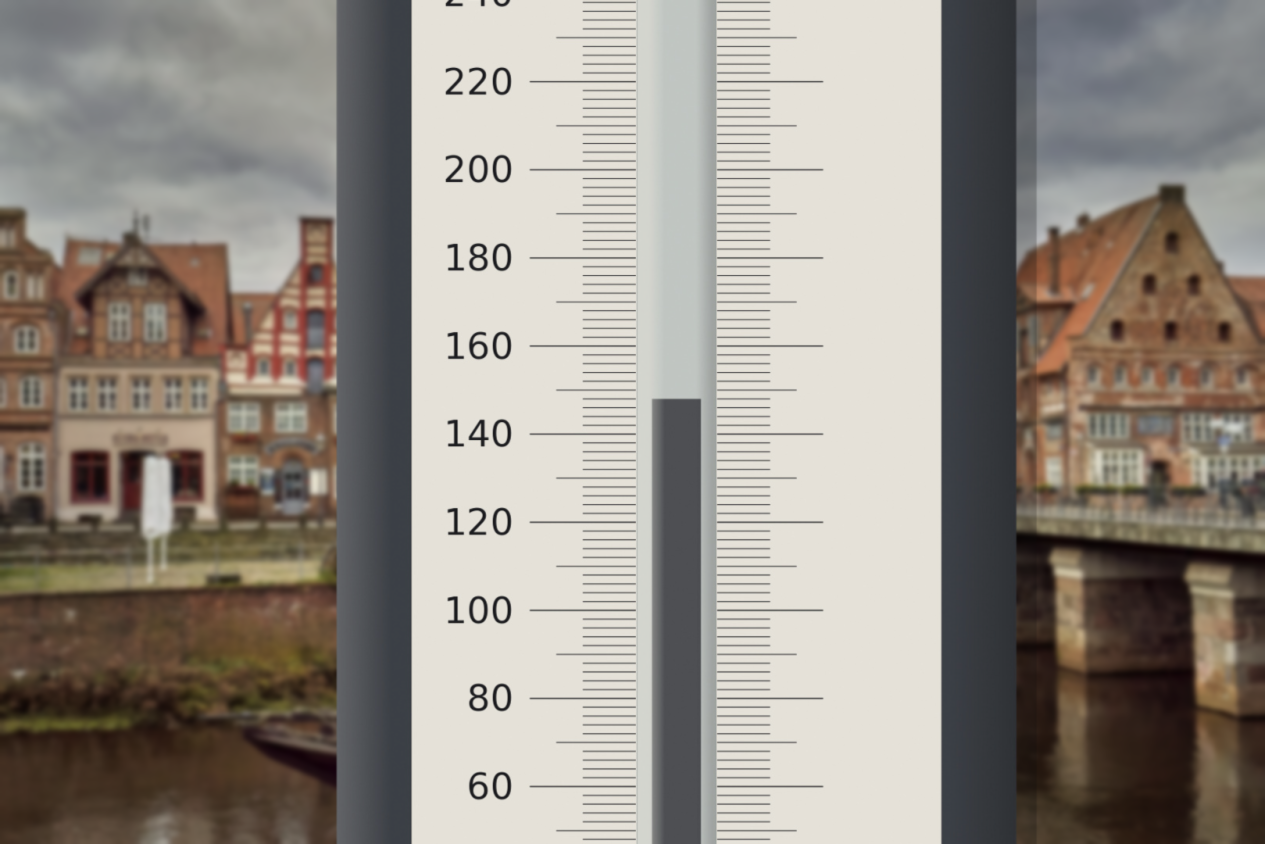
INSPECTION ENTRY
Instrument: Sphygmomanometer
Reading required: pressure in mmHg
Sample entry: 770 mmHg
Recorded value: 148 mmHg
